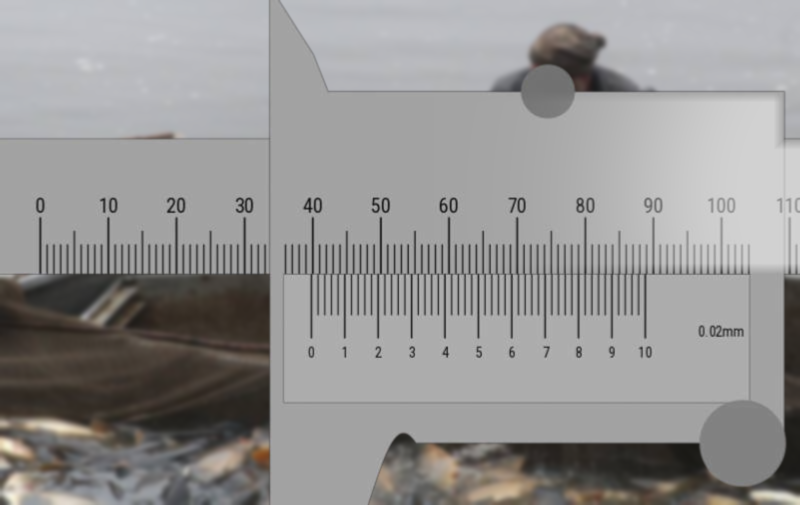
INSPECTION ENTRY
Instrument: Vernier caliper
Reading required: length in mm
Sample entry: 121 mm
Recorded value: 39.8 mm
